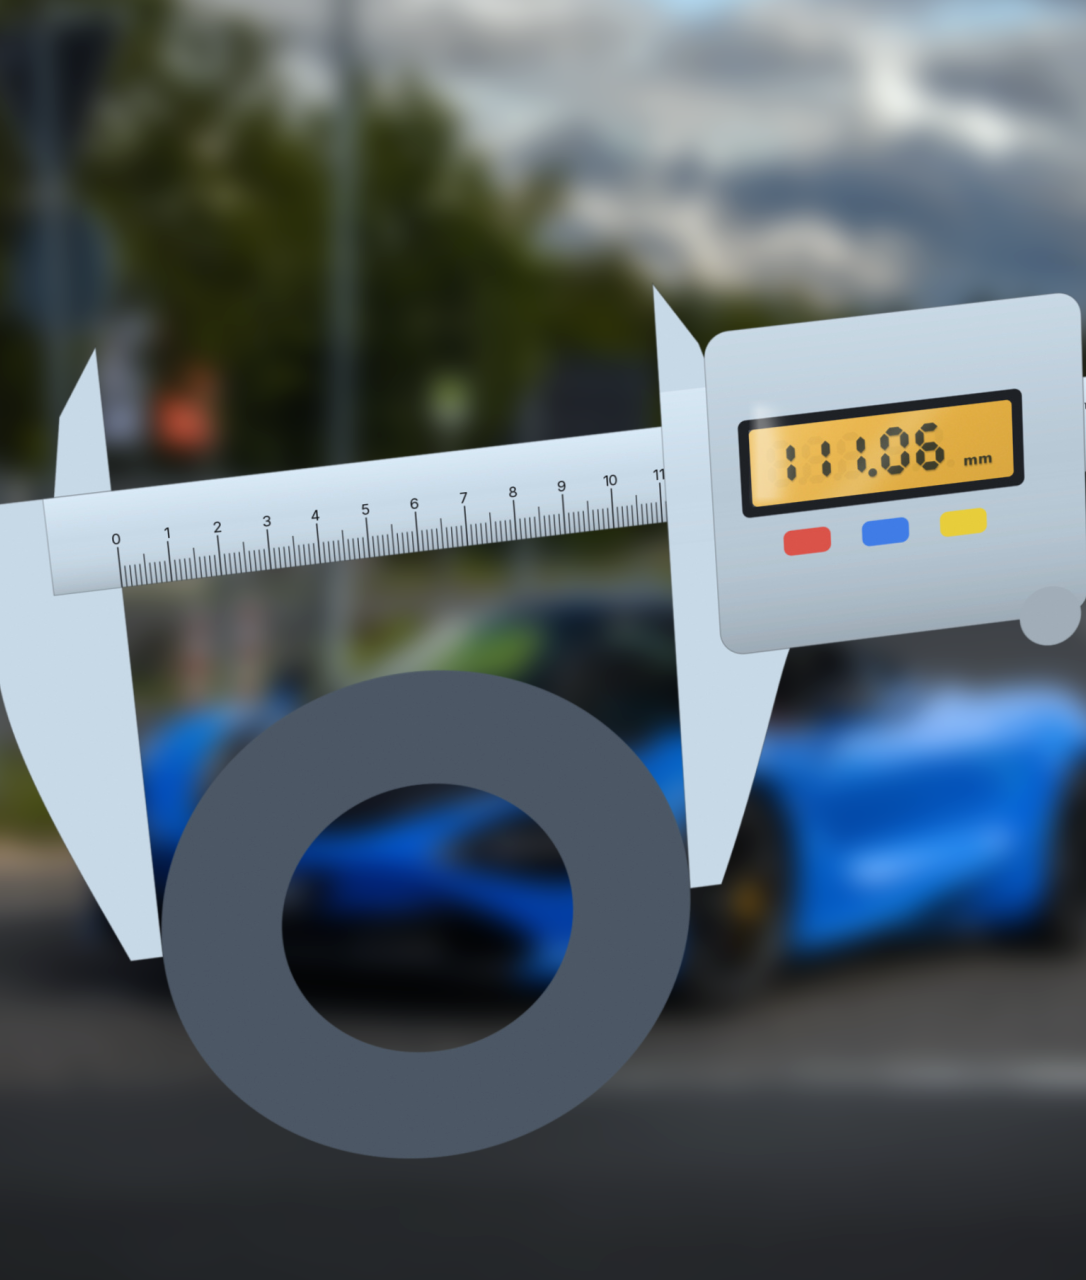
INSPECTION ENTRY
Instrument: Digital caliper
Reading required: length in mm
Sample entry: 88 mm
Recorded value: 111.06 mm
